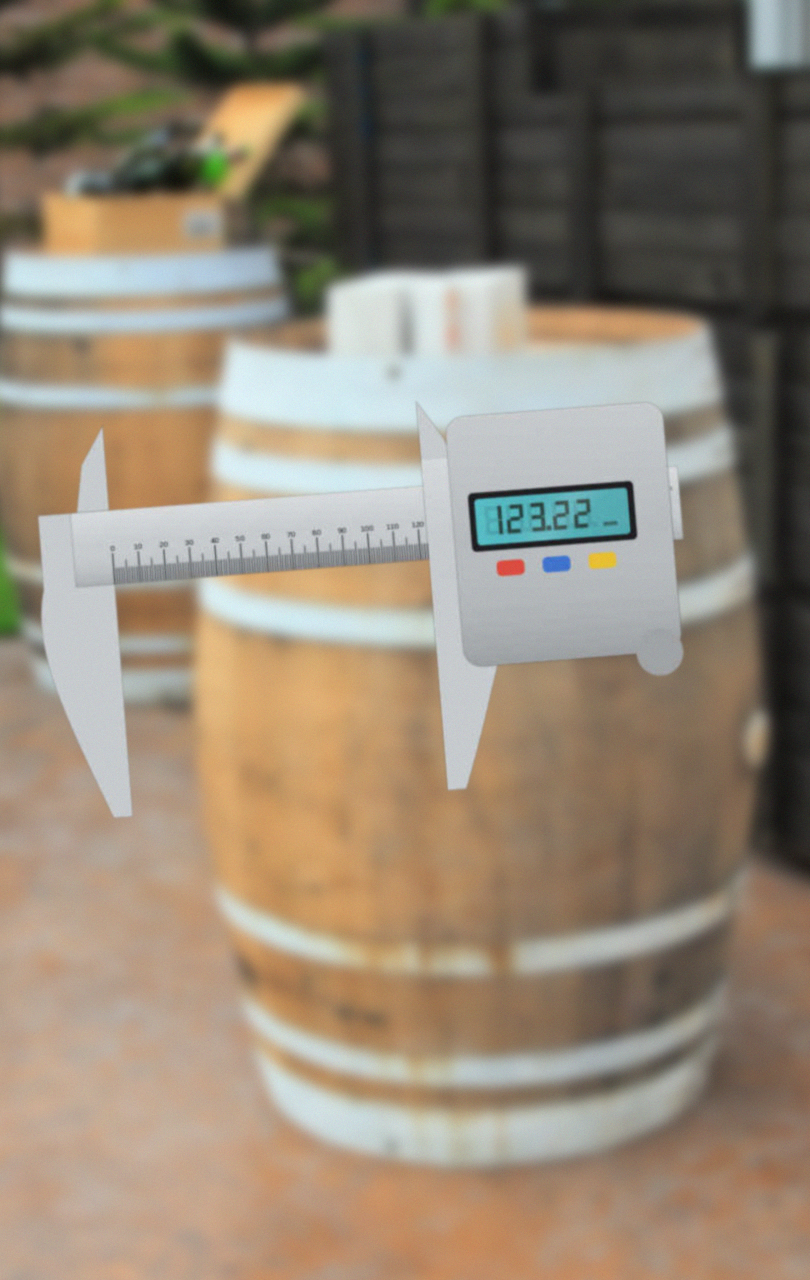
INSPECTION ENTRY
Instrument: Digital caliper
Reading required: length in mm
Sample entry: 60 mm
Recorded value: 123.22 mm
